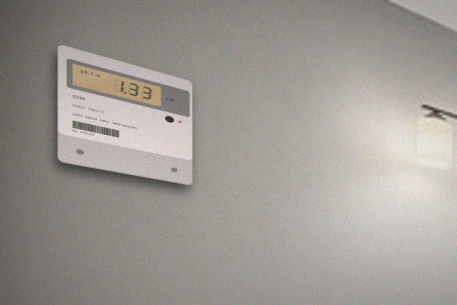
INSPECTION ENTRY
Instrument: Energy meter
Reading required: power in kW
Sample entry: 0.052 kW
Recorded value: 1.33 kW
